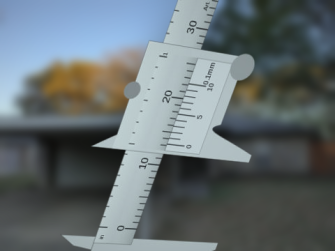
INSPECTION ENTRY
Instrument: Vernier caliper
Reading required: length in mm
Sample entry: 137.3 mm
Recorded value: 13.2 mm
